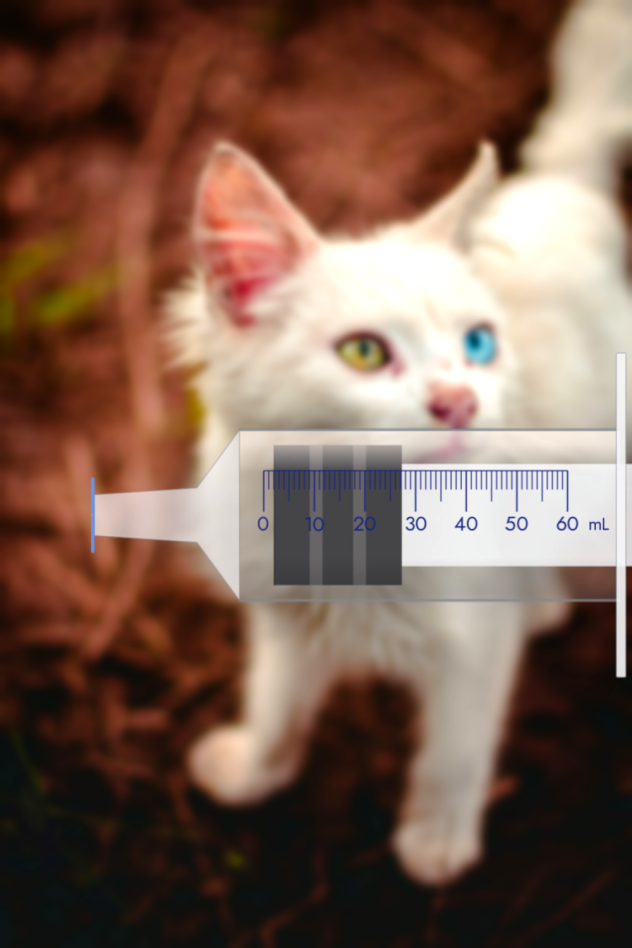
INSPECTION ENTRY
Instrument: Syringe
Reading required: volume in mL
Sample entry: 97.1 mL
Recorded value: 2 mL
